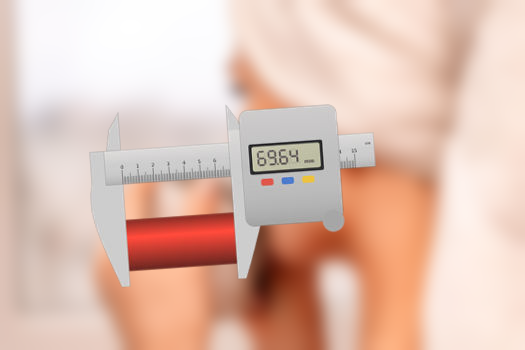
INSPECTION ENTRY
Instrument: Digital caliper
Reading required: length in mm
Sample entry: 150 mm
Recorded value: 69.64 mm
